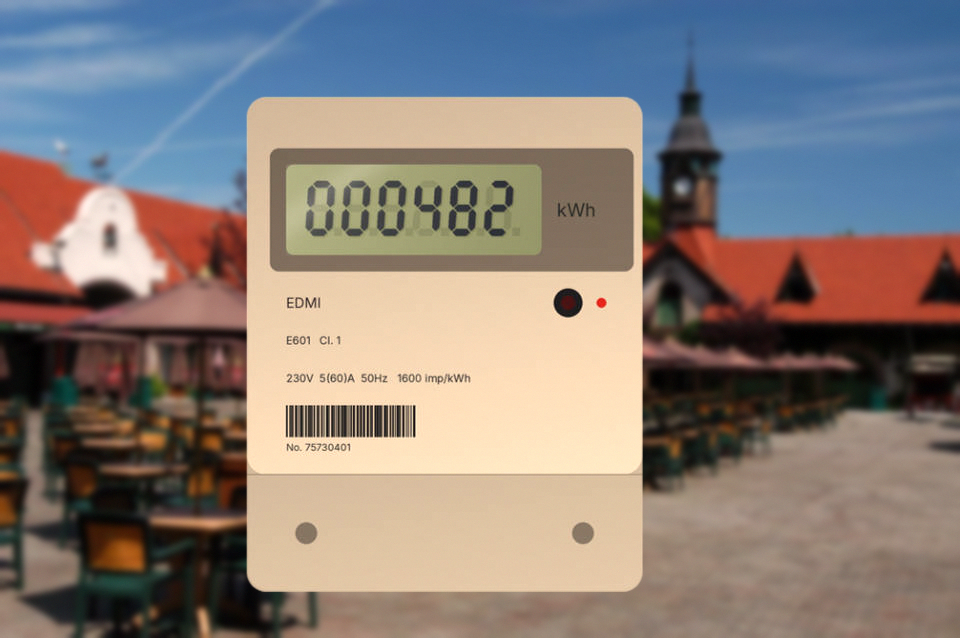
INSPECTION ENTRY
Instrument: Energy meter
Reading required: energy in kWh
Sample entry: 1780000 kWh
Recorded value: 482 kWh
